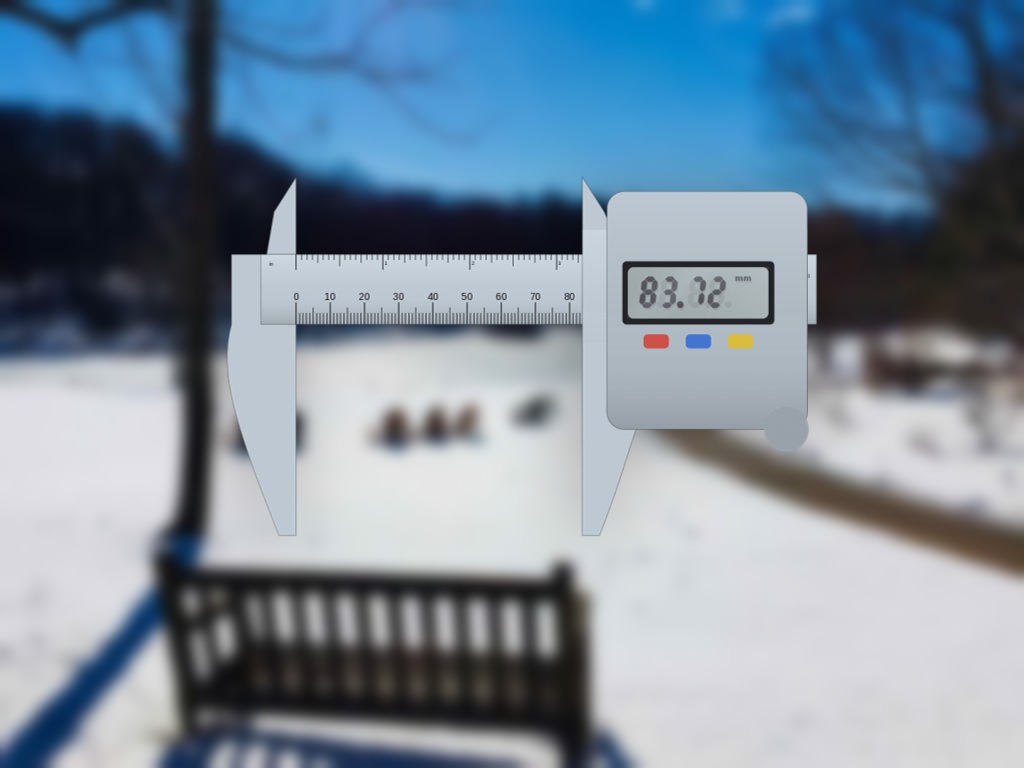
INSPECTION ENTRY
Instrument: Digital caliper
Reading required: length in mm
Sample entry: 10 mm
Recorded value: 83.72 mm
